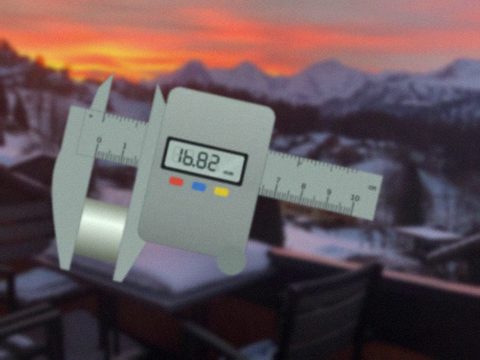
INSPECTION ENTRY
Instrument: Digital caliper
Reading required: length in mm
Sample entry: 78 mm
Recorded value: 16.82 mm
